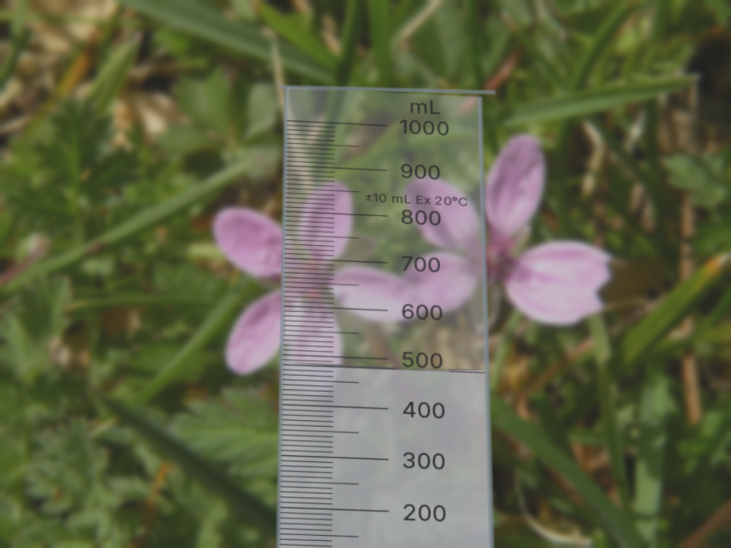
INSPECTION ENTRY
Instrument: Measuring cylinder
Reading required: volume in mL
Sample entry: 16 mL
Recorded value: 480 mL
